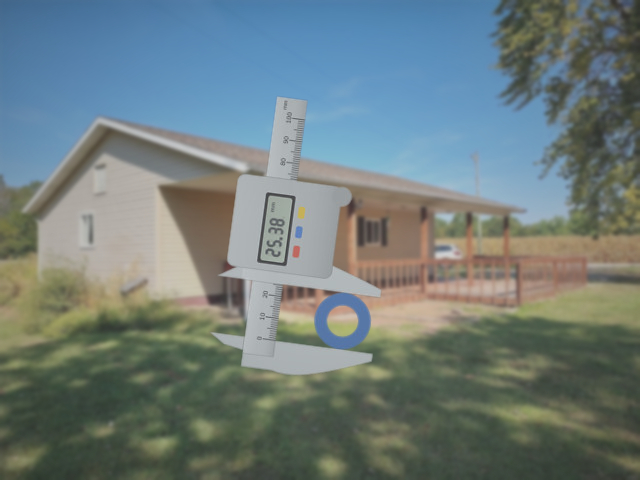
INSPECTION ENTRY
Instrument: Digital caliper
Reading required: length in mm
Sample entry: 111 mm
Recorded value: 25.38 mm
